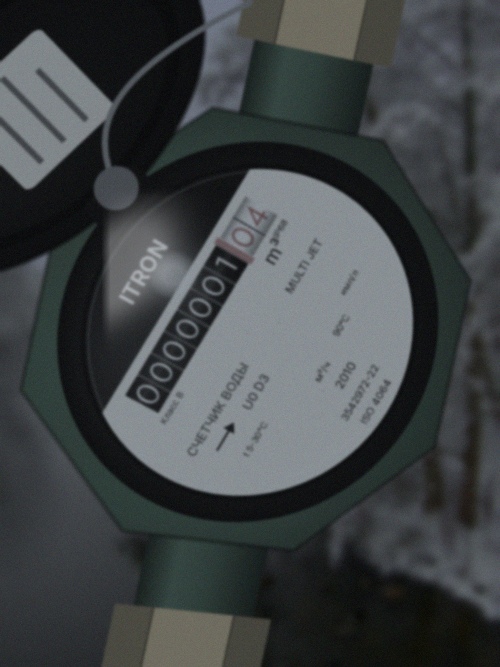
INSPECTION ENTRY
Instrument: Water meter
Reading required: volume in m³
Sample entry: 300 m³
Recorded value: 1.04 m³
